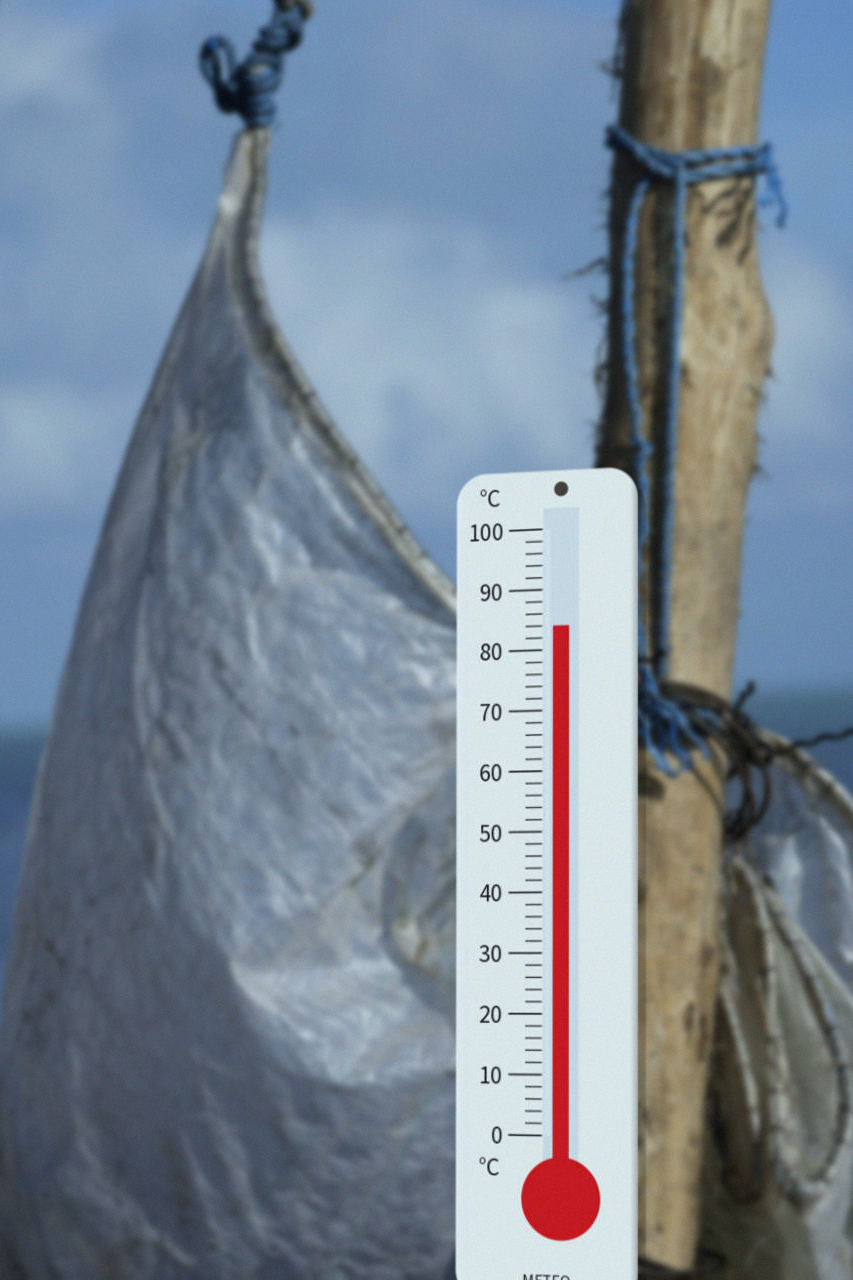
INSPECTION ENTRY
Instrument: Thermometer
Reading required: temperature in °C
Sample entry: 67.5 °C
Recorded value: 84 °C
